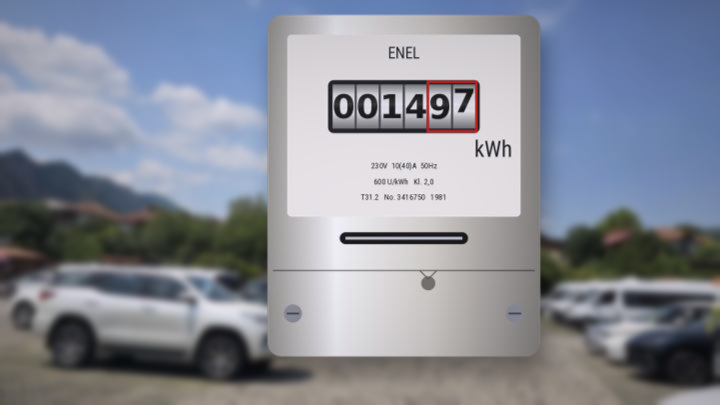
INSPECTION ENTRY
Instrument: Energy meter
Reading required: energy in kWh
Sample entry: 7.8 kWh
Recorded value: 14.97 kWh
